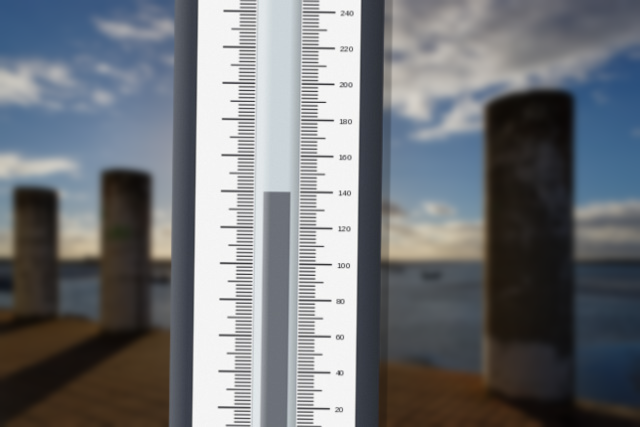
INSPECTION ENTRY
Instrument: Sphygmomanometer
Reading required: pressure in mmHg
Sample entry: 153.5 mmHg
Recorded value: 140 mmHg
